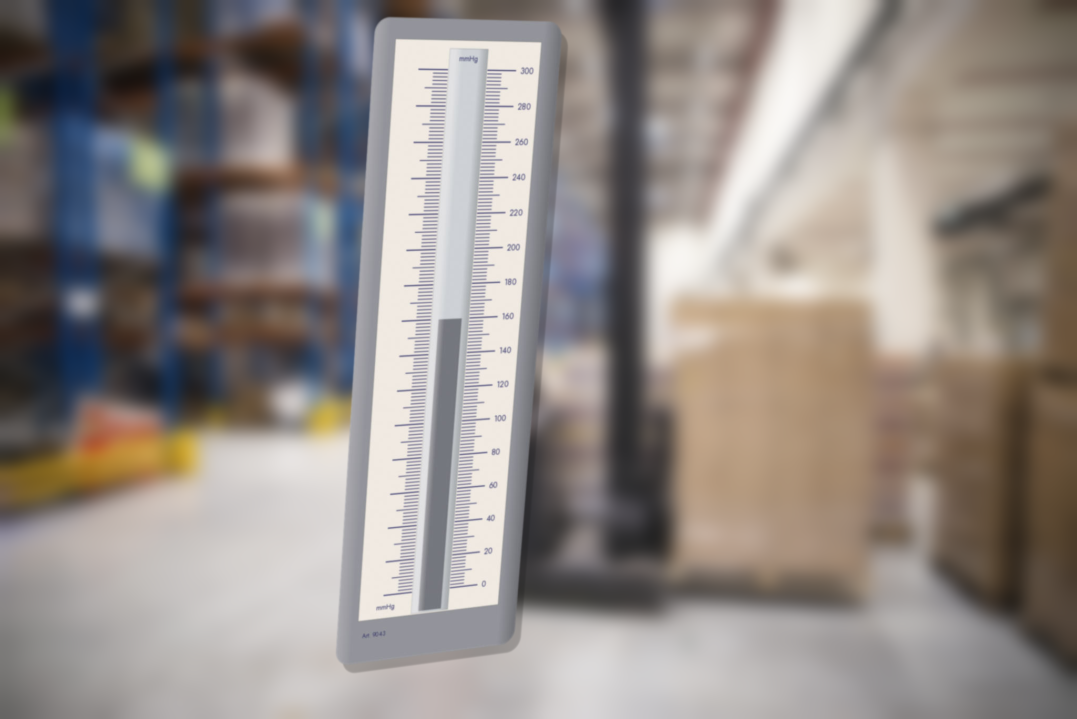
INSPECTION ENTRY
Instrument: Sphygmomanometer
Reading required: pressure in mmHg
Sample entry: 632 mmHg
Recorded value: 160 mmHg
